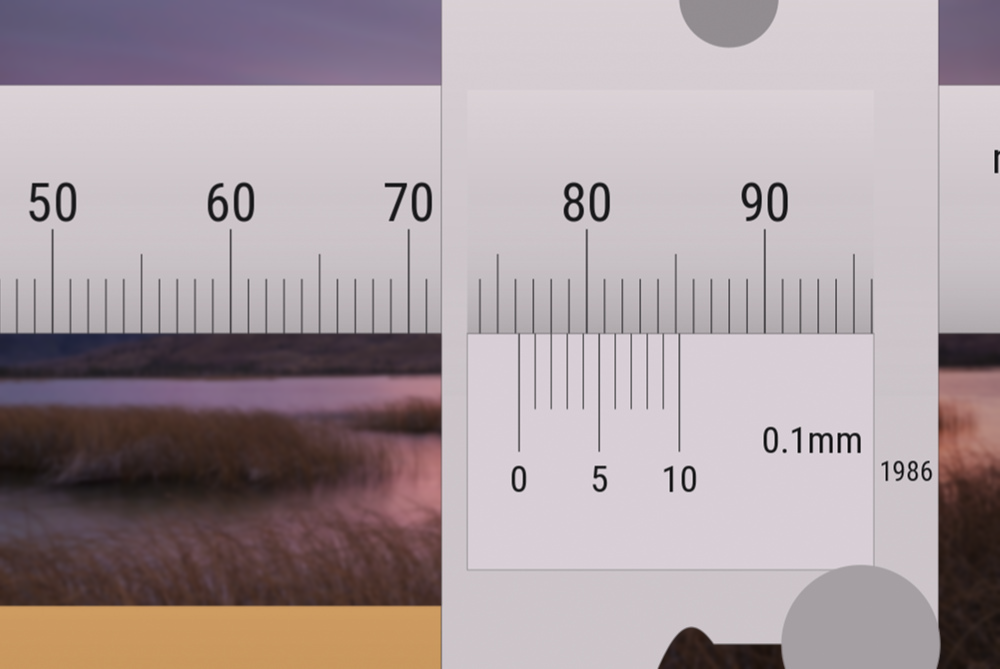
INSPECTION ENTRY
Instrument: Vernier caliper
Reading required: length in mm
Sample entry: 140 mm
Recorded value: 76.2 mm
